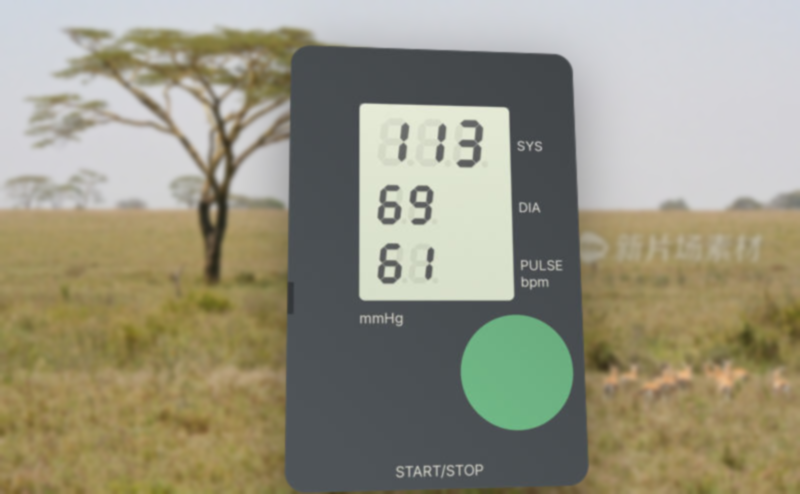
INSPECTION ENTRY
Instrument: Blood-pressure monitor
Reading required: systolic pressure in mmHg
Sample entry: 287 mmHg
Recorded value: 113 mmHg
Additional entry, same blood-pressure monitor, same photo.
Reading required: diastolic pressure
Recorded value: 69 mmHg
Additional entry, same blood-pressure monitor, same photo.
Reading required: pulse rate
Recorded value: 61 bpm
